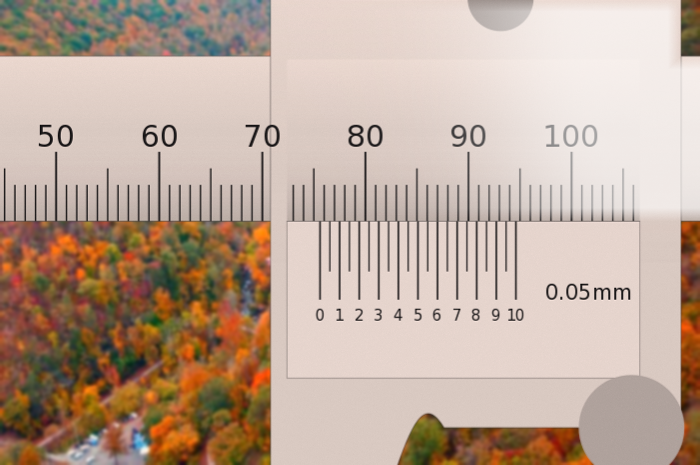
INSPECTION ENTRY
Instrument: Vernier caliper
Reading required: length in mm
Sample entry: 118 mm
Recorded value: 75.6 mm
